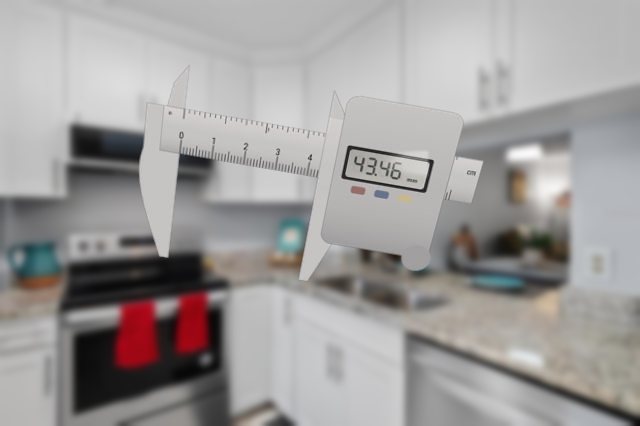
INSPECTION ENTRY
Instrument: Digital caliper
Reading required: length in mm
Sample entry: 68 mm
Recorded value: 43.46 mm
